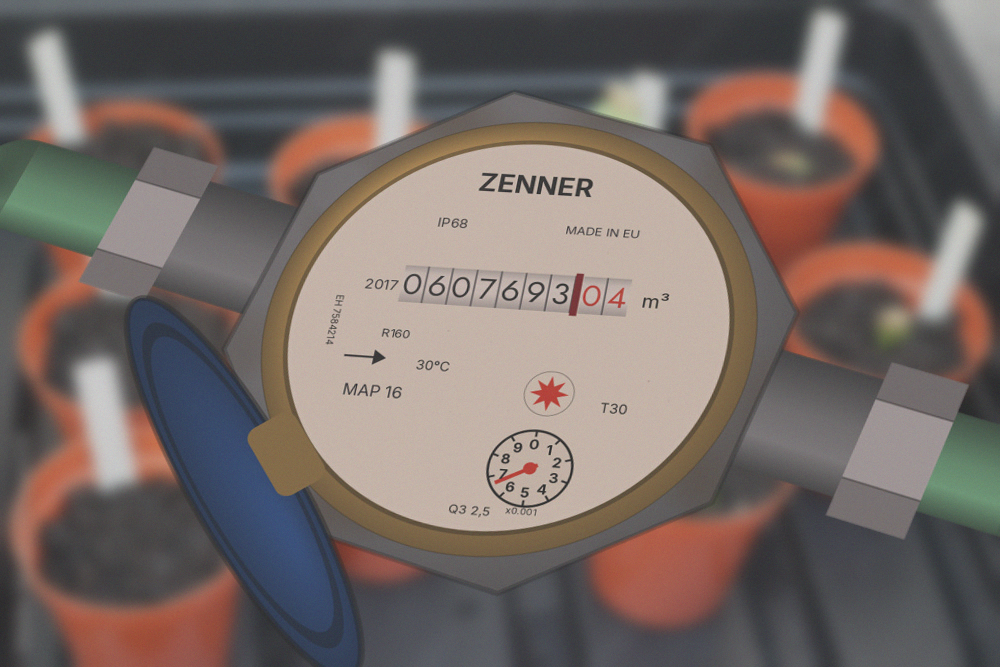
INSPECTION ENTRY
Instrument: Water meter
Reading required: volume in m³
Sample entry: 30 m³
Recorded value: 607693.046 m³
